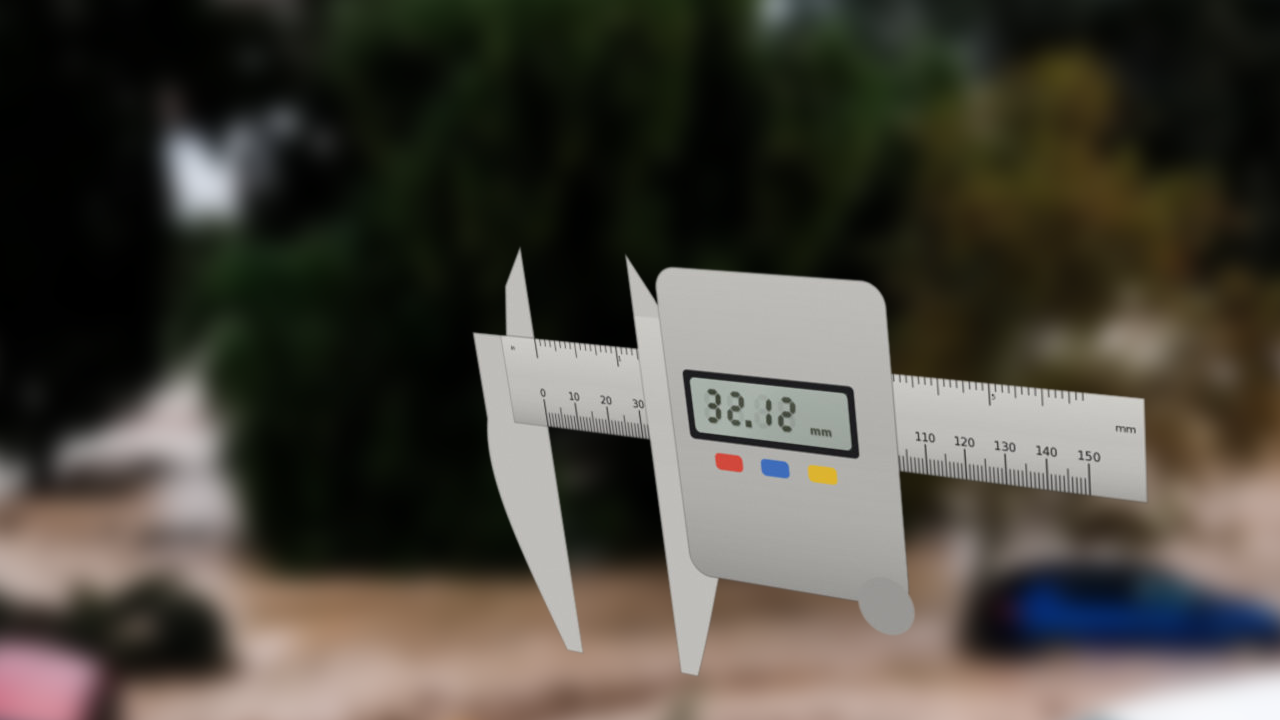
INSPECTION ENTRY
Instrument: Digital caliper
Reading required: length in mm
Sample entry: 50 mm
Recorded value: 32.12 mm
